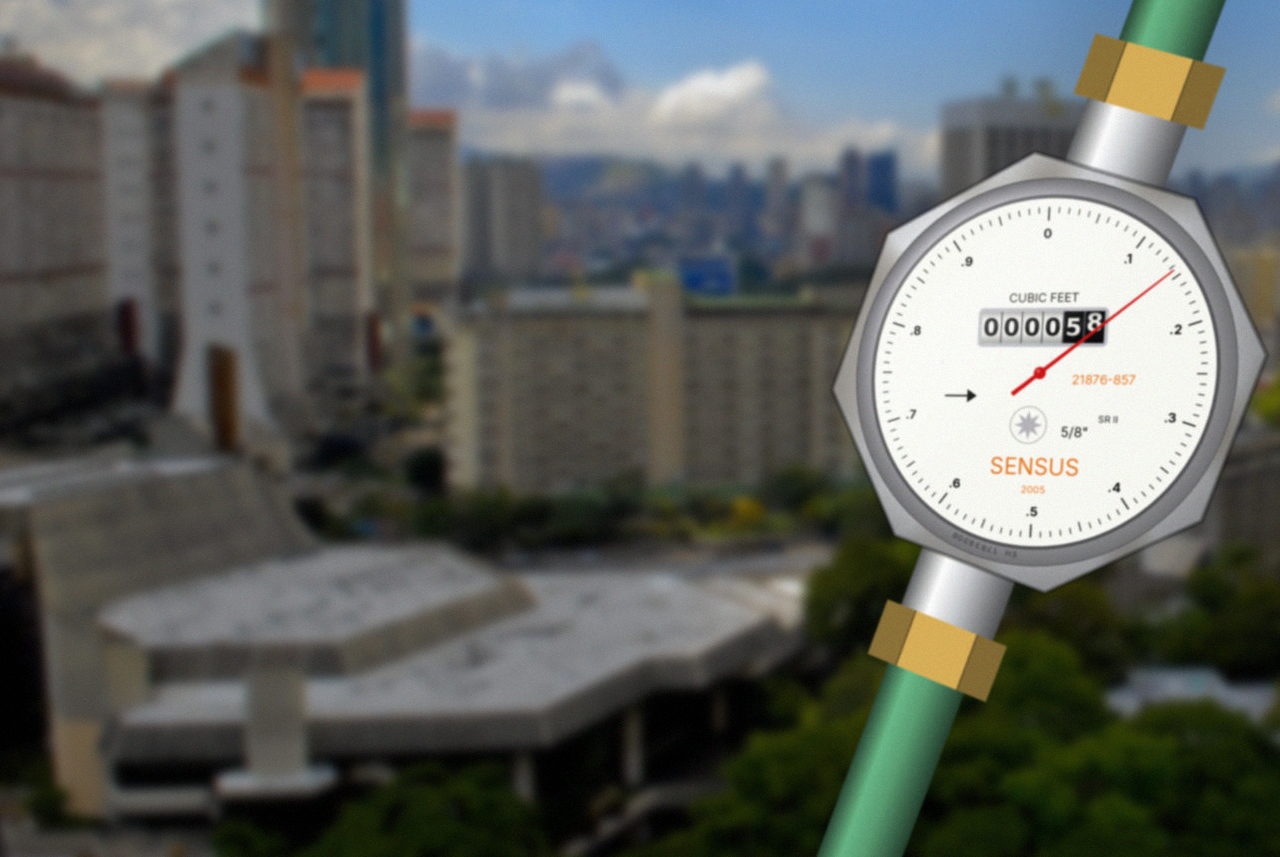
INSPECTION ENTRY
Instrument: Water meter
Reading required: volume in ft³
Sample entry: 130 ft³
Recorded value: 58.14 ft³
